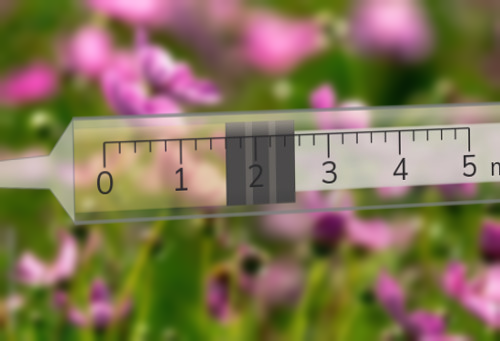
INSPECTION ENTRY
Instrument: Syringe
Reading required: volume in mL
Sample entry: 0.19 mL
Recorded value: 1.6 mL
